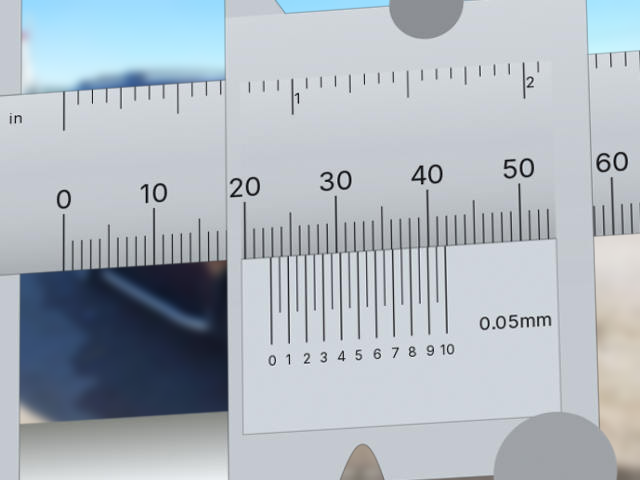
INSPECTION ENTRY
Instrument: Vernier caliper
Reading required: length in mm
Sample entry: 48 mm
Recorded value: 22.8 mm
